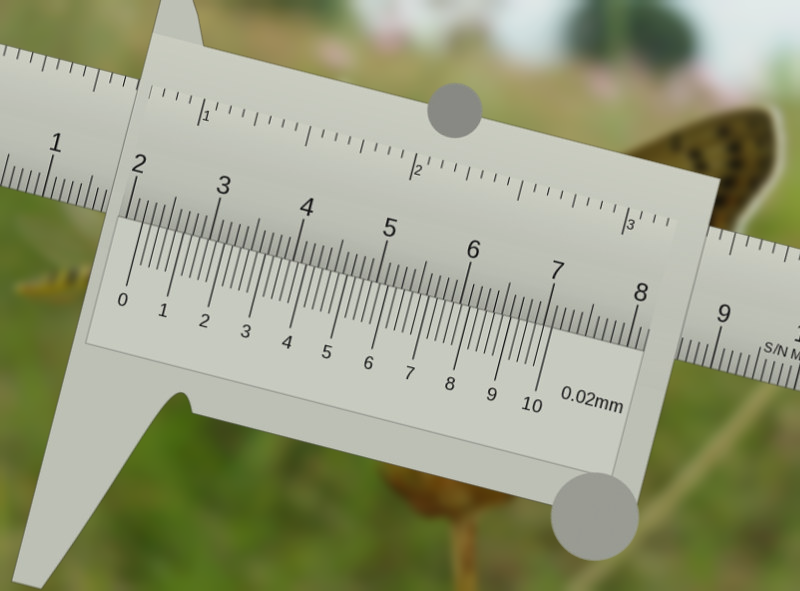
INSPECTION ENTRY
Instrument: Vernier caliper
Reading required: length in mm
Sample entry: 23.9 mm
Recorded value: 22.0 mm
